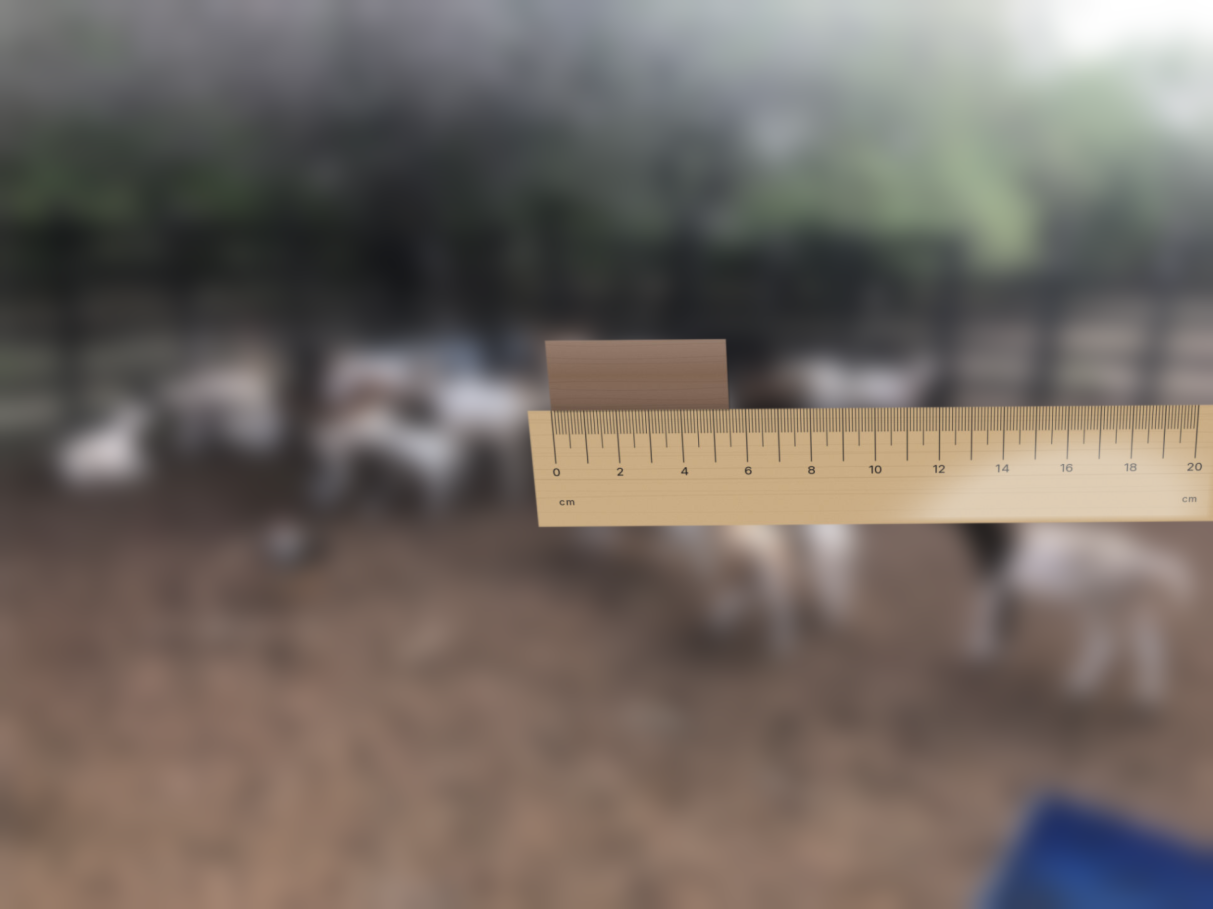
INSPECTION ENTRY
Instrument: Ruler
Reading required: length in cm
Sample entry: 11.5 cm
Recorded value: 5.5 cm
